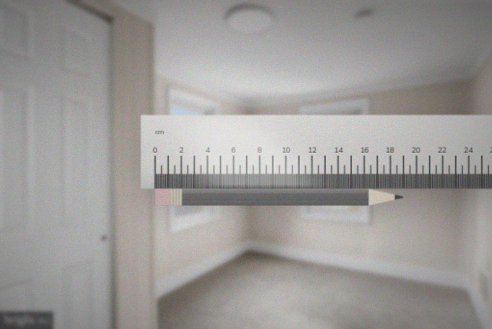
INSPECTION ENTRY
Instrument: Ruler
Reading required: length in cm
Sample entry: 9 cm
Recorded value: 19 cm
